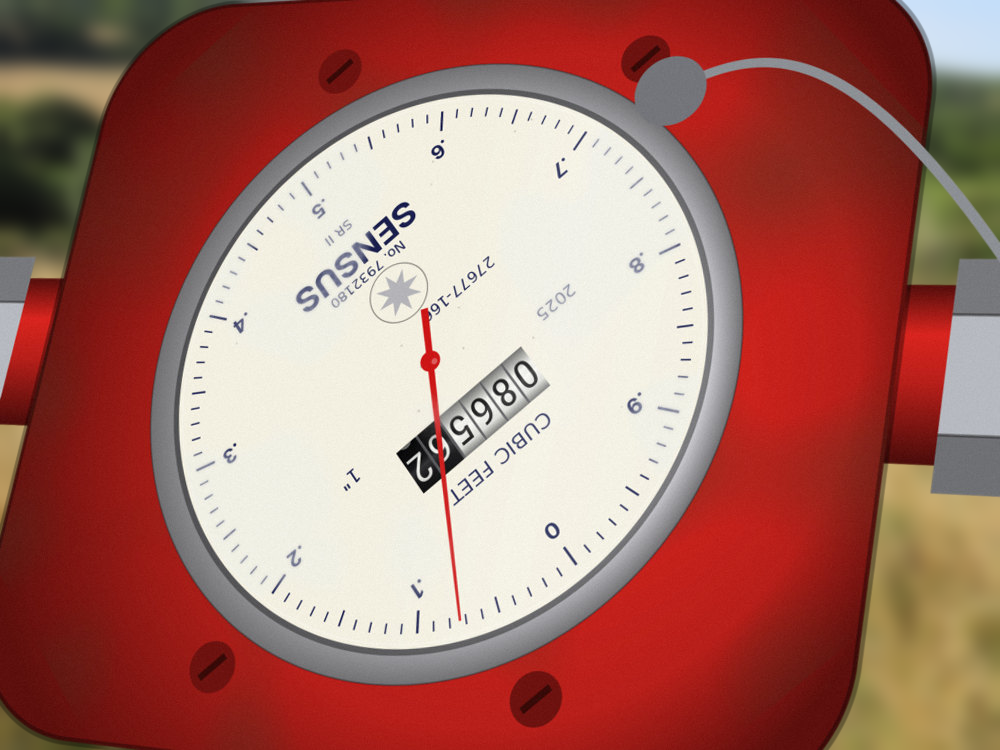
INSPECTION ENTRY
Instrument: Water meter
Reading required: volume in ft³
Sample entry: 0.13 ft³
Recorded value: 86562.07 ft³
